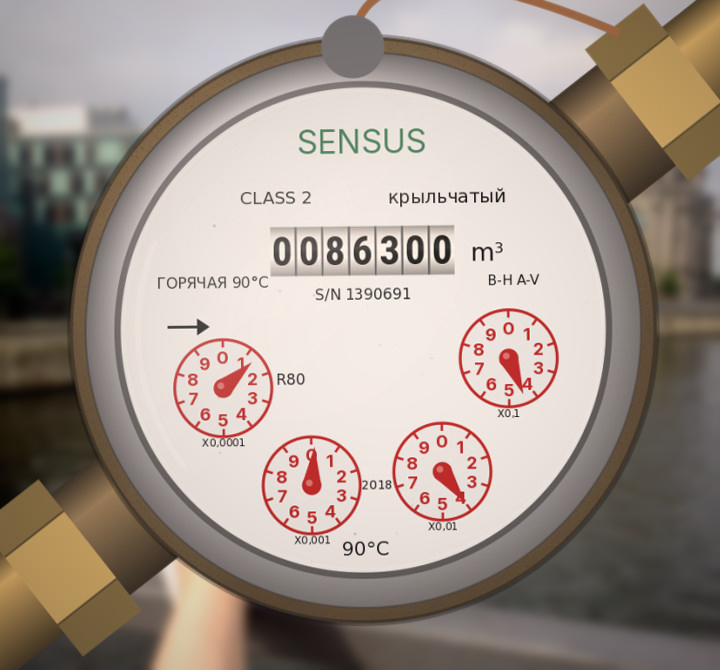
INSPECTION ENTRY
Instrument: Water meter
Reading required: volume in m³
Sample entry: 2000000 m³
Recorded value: 86300.4401 m³
